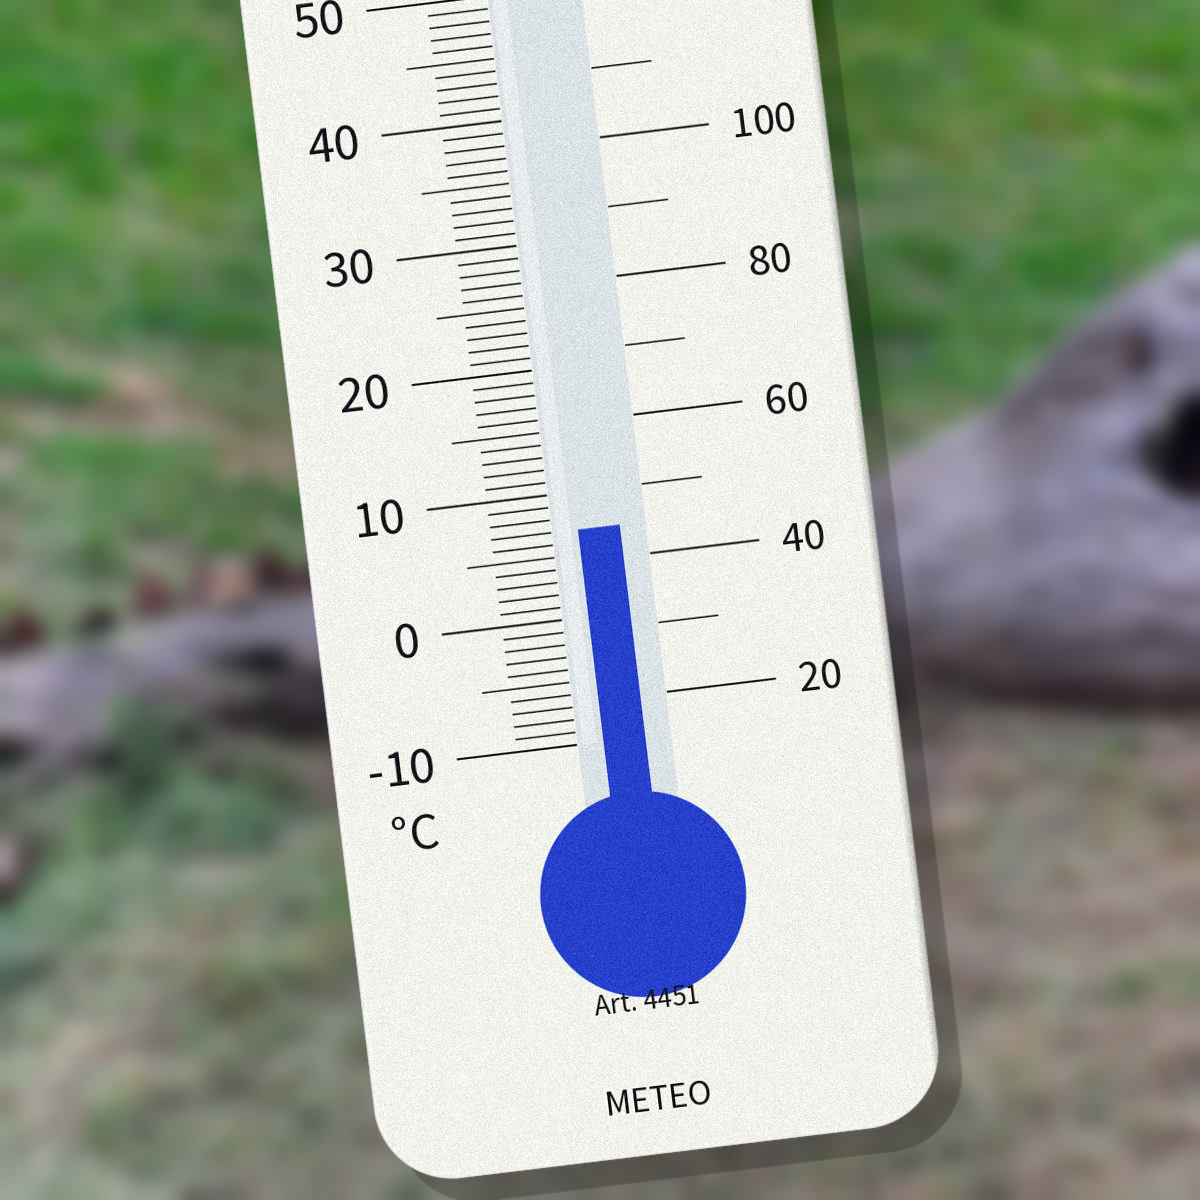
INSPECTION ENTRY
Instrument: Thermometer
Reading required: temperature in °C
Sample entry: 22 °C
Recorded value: 7 °C
